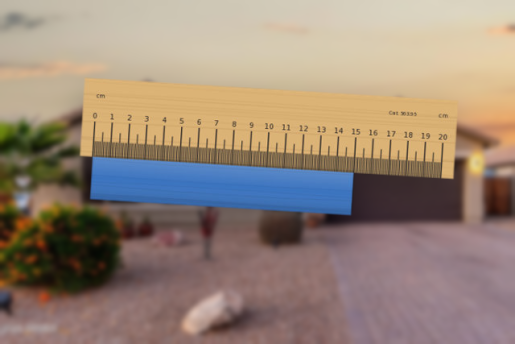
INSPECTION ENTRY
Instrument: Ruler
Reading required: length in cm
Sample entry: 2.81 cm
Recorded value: 15 cm
